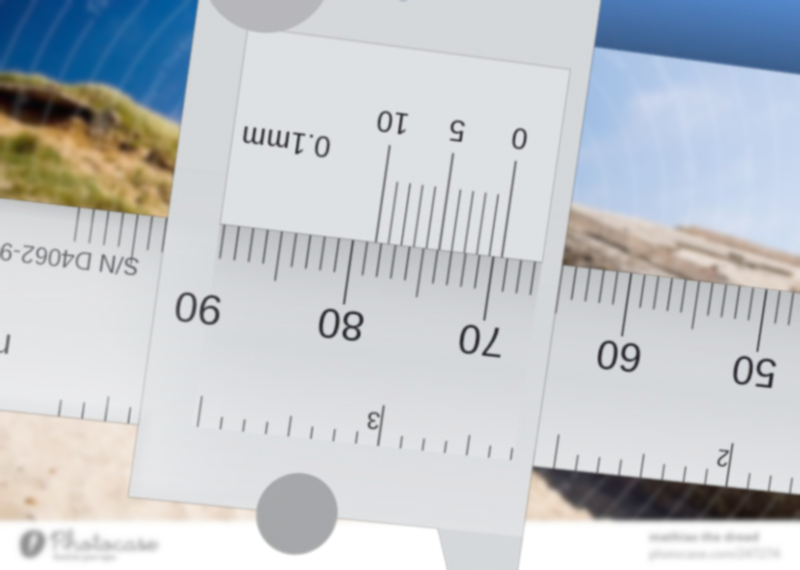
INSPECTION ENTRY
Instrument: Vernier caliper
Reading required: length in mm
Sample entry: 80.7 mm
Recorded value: 69.4 mm
